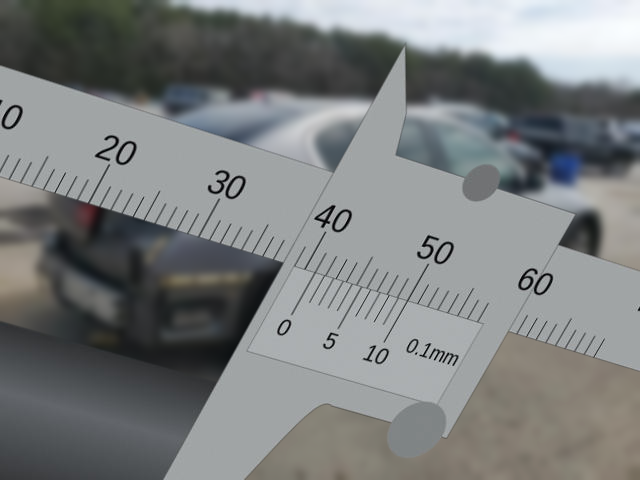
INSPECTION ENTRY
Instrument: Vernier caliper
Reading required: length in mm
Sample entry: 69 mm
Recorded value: 41.0 mm
